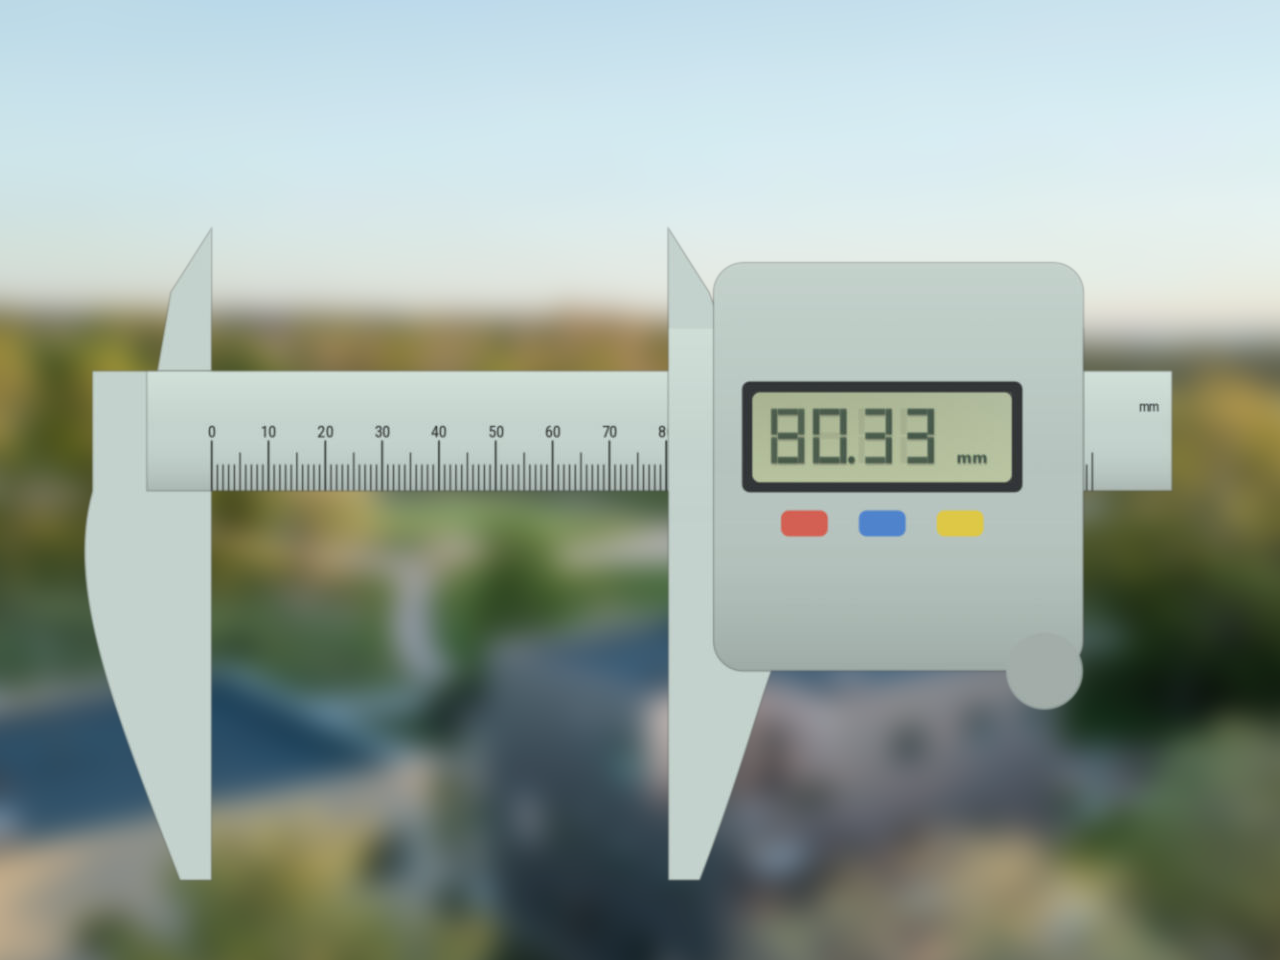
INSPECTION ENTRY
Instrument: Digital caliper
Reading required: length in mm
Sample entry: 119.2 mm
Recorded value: 80.33 mm
